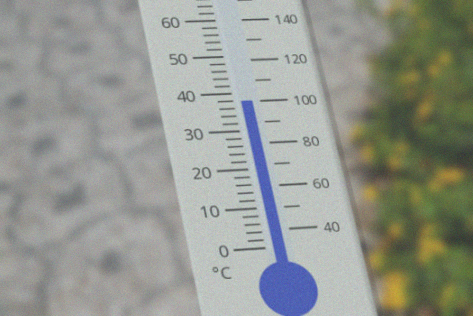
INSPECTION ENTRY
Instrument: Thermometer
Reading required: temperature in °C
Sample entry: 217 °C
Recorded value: 38 °C
